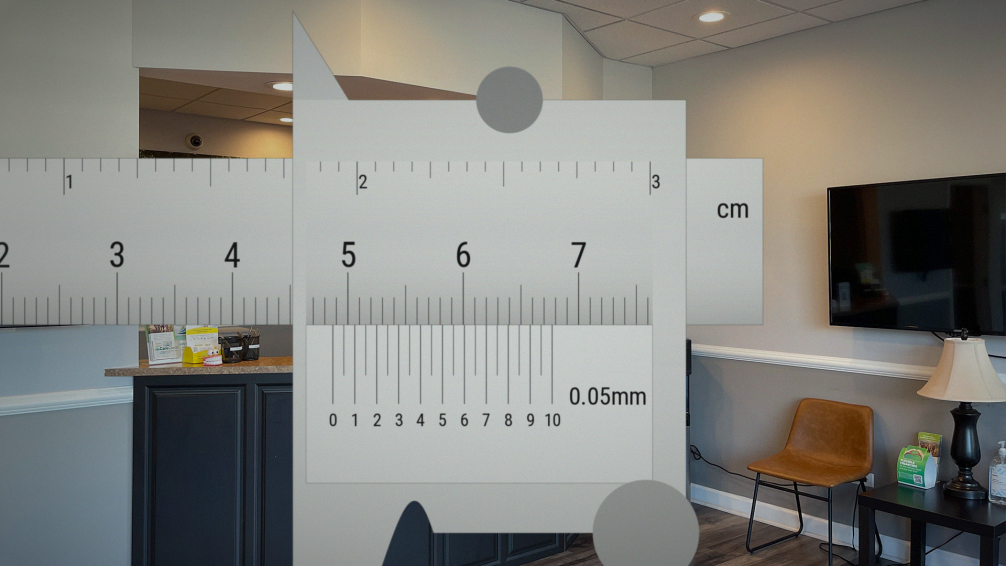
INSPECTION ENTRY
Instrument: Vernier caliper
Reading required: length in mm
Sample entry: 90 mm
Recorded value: 48.7 mm
